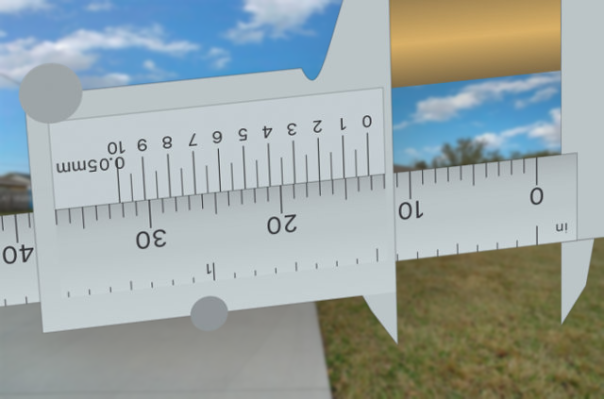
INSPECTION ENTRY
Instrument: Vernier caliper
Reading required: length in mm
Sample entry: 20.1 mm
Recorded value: 13.2 mm
